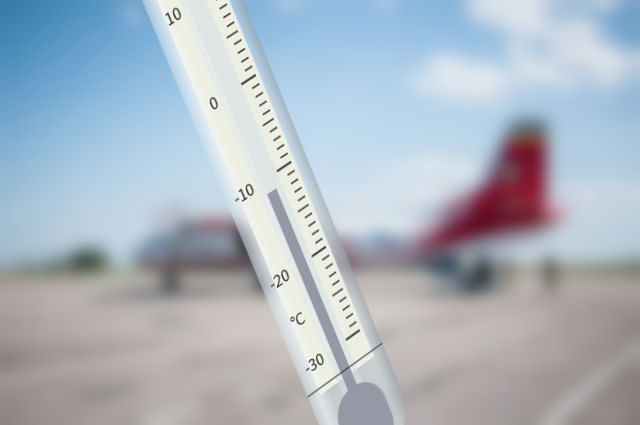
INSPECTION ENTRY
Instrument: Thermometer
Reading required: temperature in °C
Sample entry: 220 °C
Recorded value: -11.5 °C
